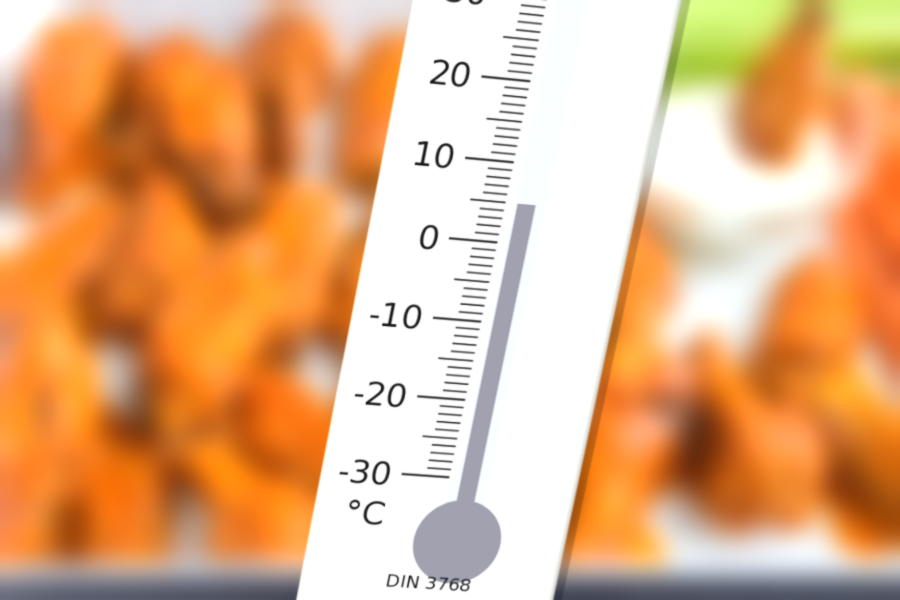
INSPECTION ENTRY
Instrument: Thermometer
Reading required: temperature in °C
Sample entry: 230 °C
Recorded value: 5 °C
